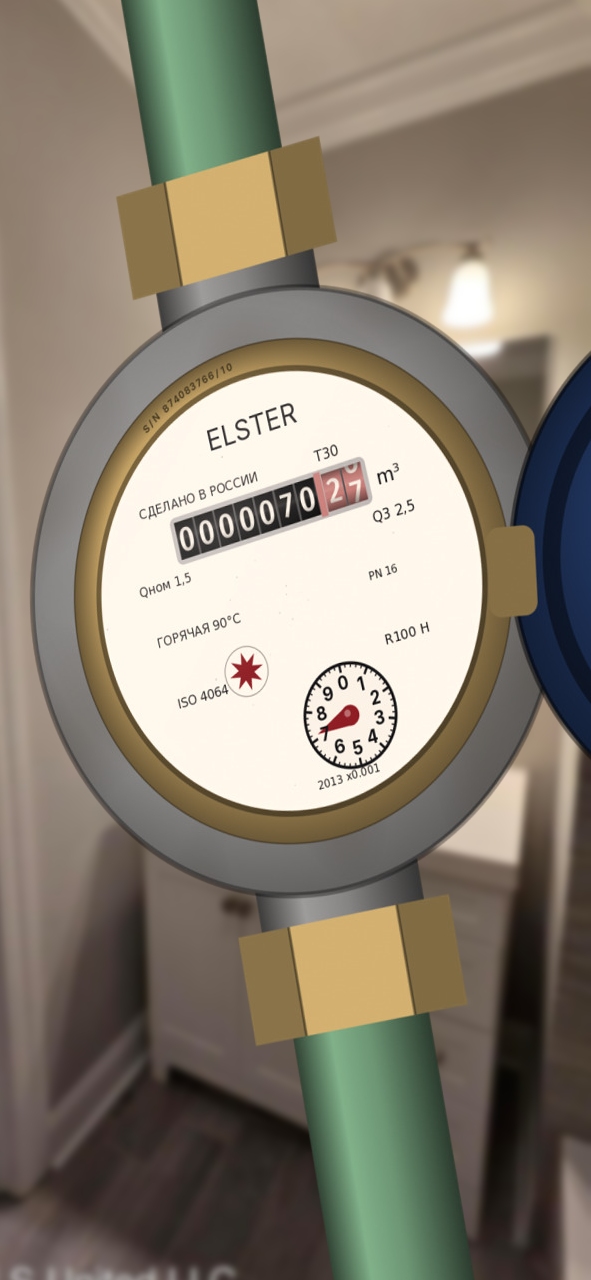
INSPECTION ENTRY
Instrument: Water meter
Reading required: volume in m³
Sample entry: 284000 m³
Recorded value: 70.267 m³
